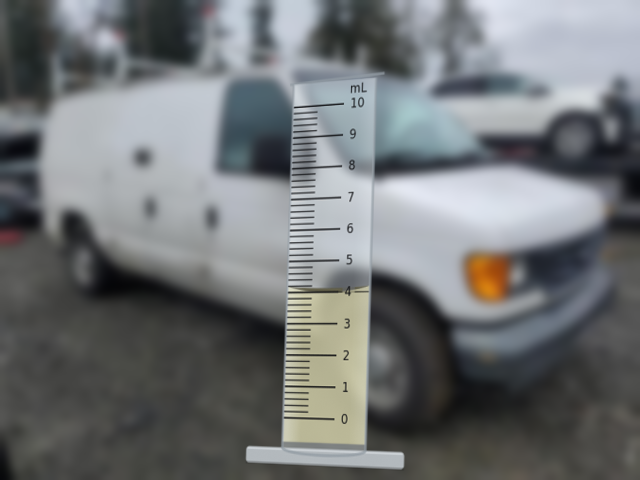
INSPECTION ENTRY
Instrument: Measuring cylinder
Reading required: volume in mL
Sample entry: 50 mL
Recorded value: 4 mL
